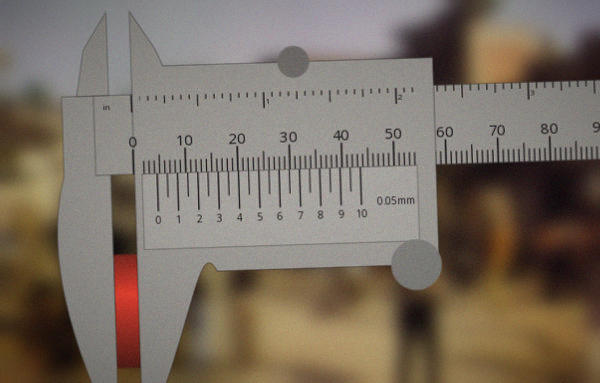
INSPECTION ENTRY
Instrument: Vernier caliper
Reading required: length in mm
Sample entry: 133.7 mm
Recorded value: 4.5 mm
